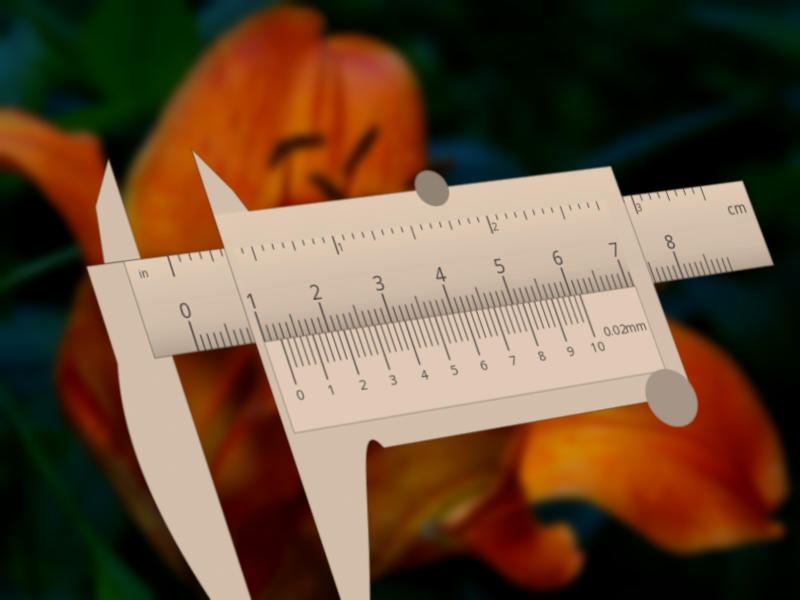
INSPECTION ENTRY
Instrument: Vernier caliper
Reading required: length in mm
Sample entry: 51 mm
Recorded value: 12.5 mm
